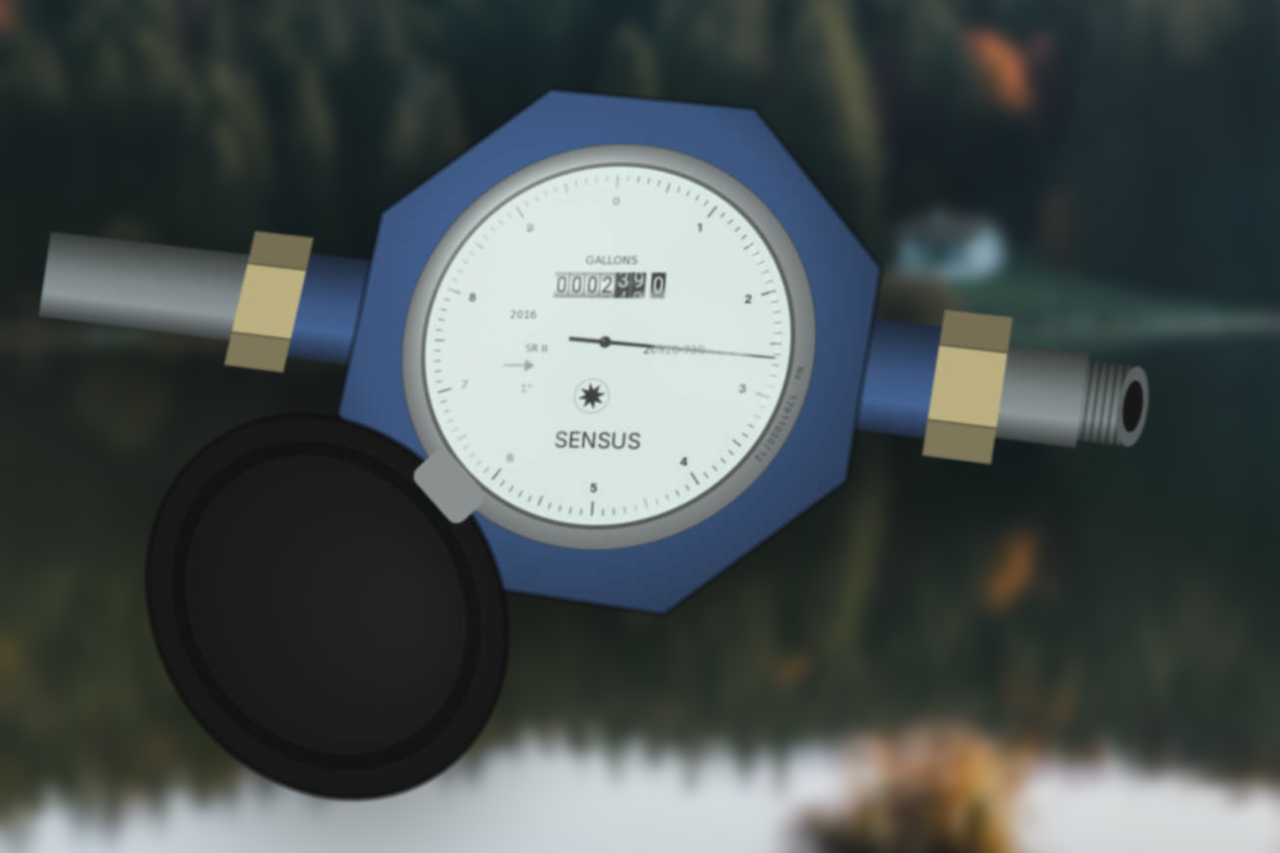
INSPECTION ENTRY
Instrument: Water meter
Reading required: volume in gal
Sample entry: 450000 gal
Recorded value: 2392.6 gal
